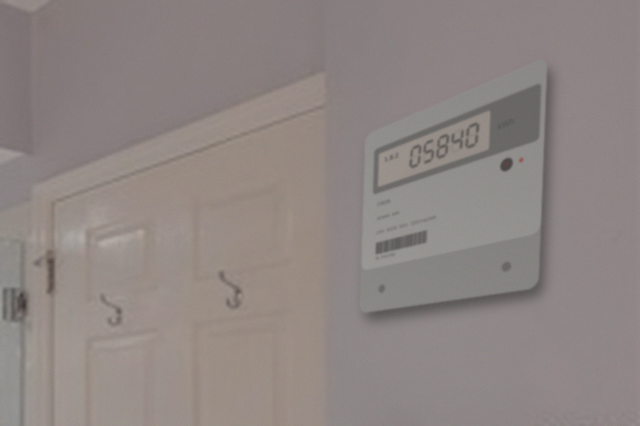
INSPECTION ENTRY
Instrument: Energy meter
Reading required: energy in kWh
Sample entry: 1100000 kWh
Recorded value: 5840 kWh
